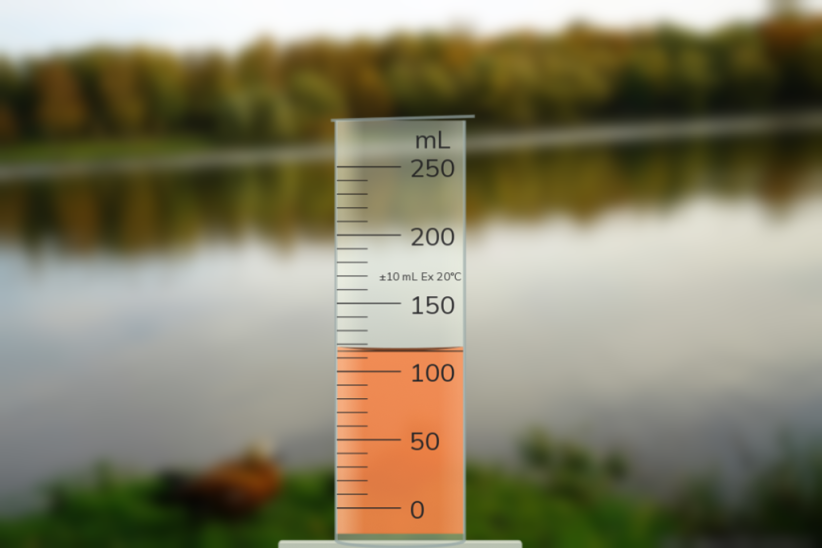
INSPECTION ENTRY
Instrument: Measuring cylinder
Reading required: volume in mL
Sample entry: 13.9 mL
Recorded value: 115 mL
